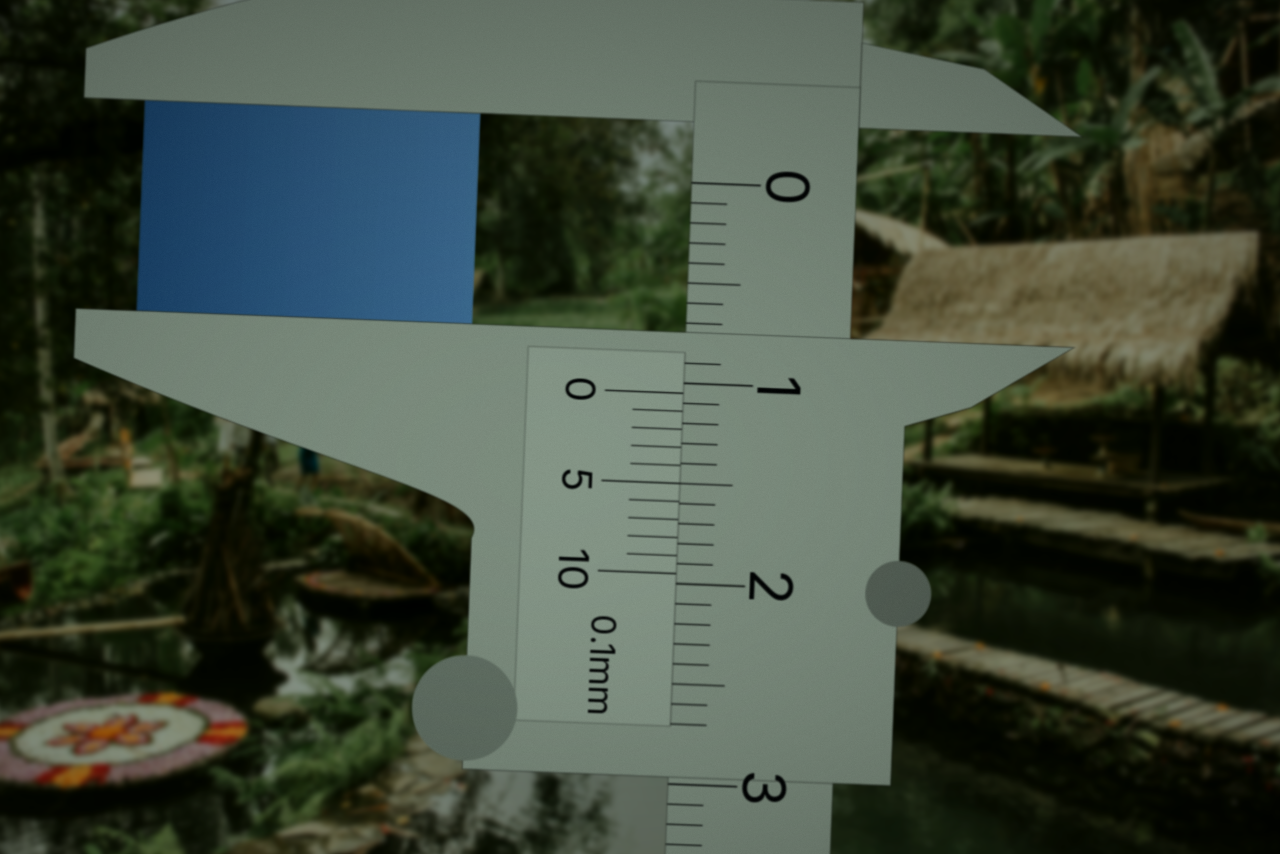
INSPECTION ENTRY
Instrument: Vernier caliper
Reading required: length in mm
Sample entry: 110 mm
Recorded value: 10.5 mm
